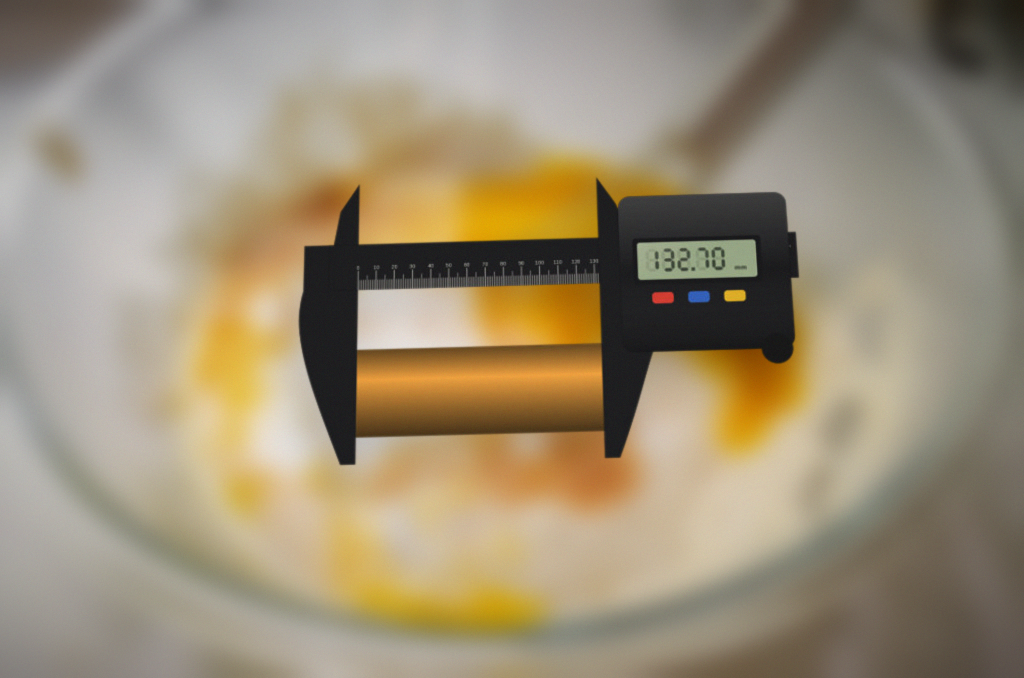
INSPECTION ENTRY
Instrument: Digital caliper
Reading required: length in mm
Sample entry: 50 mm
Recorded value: 132.70 mm
